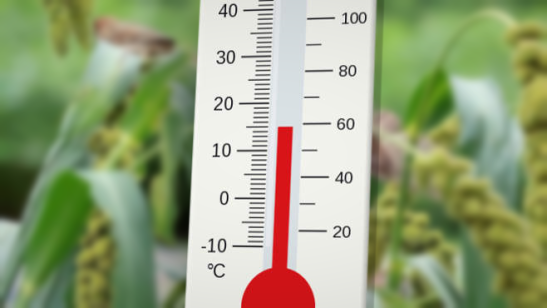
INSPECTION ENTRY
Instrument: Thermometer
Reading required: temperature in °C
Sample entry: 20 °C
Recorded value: 15 °C
